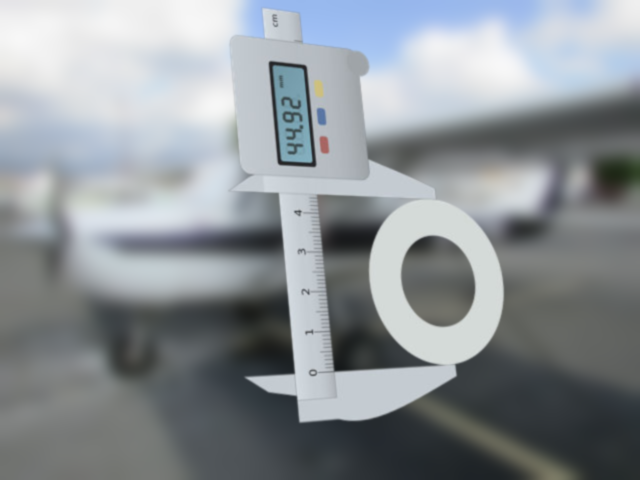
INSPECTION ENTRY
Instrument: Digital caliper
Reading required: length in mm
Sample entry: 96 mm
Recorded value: 44.92 mm
